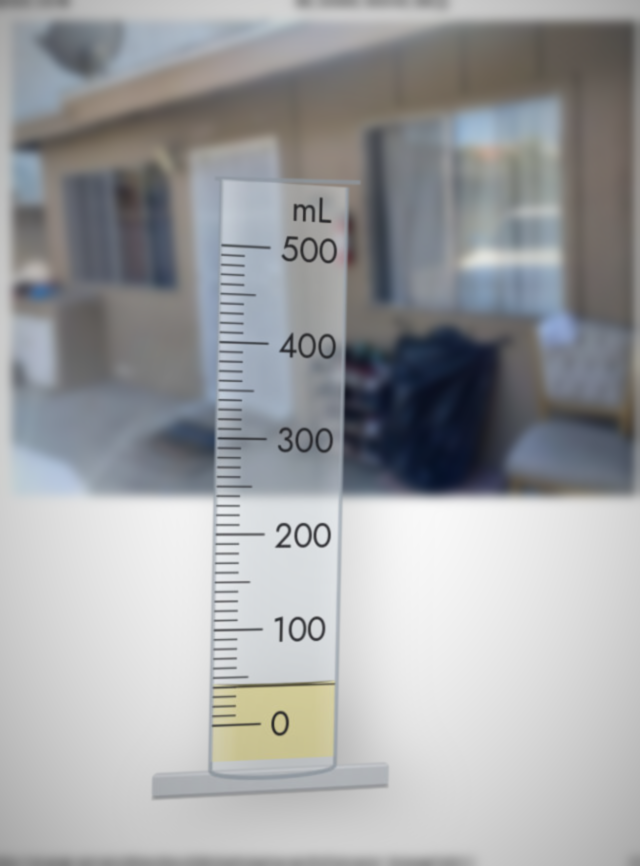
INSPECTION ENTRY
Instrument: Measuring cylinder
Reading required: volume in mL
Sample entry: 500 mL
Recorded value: 40 mL
